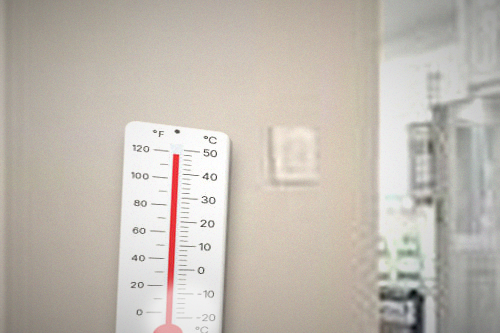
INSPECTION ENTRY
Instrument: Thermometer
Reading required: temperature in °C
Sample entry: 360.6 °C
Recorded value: 48 °C
